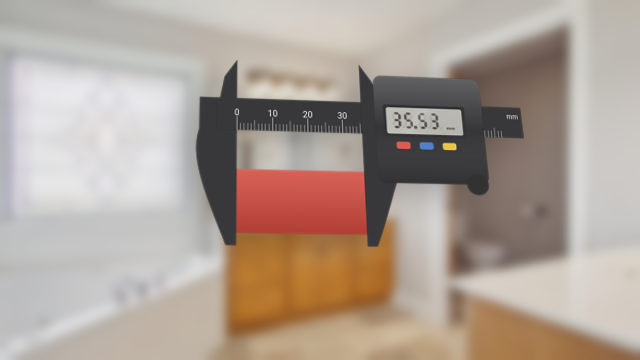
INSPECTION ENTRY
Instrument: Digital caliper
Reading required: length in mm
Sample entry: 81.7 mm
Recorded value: 35.53 mm
